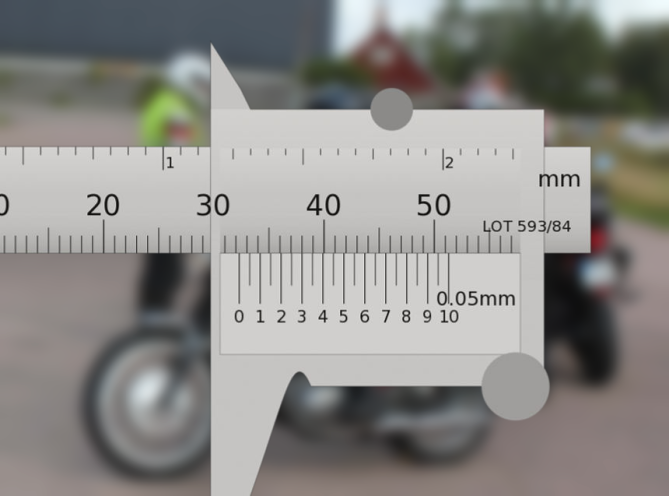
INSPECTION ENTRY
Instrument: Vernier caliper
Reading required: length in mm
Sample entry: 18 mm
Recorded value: 32.3 mm
